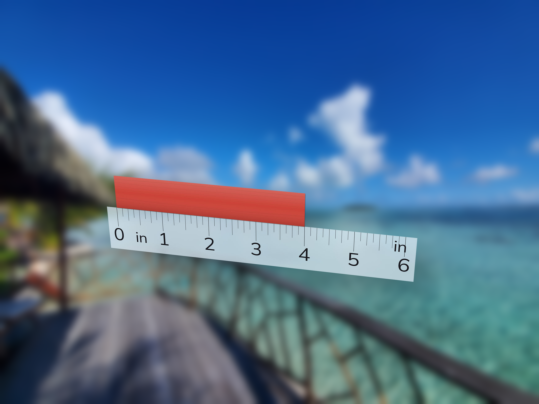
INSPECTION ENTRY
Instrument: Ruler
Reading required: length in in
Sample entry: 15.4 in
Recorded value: 4 in
